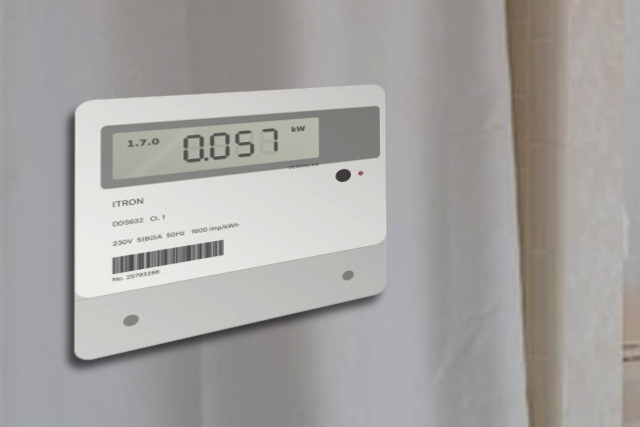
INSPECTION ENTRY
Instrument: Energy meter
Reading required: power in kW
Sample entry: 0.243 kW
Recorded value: 0.057 kW
